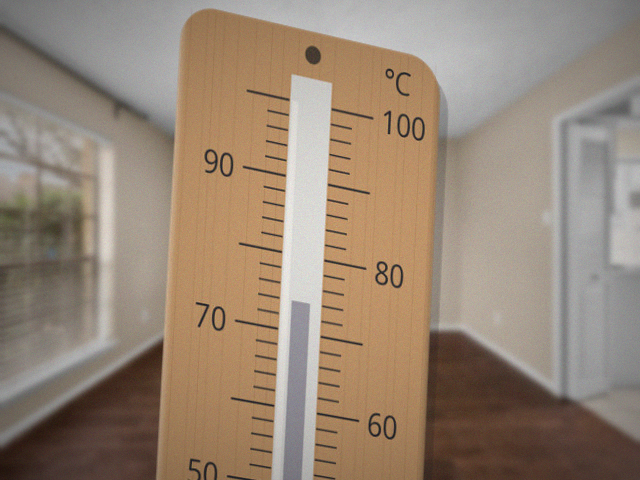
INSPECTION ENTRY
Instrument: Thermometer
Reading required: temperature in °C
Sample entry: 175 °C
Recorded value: 74 °C
